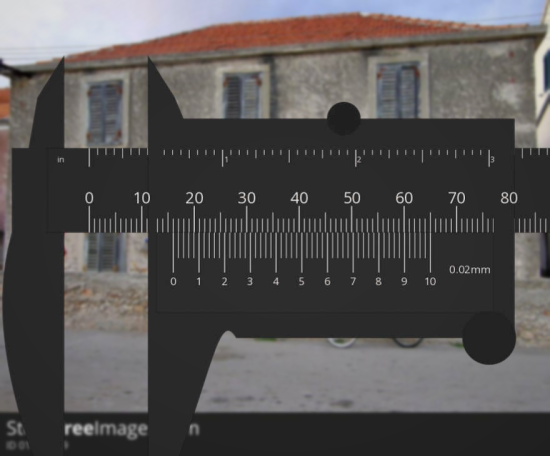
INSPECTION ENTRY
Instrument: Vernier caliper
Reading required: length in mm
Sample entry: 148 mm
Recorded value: 16.0 mm
